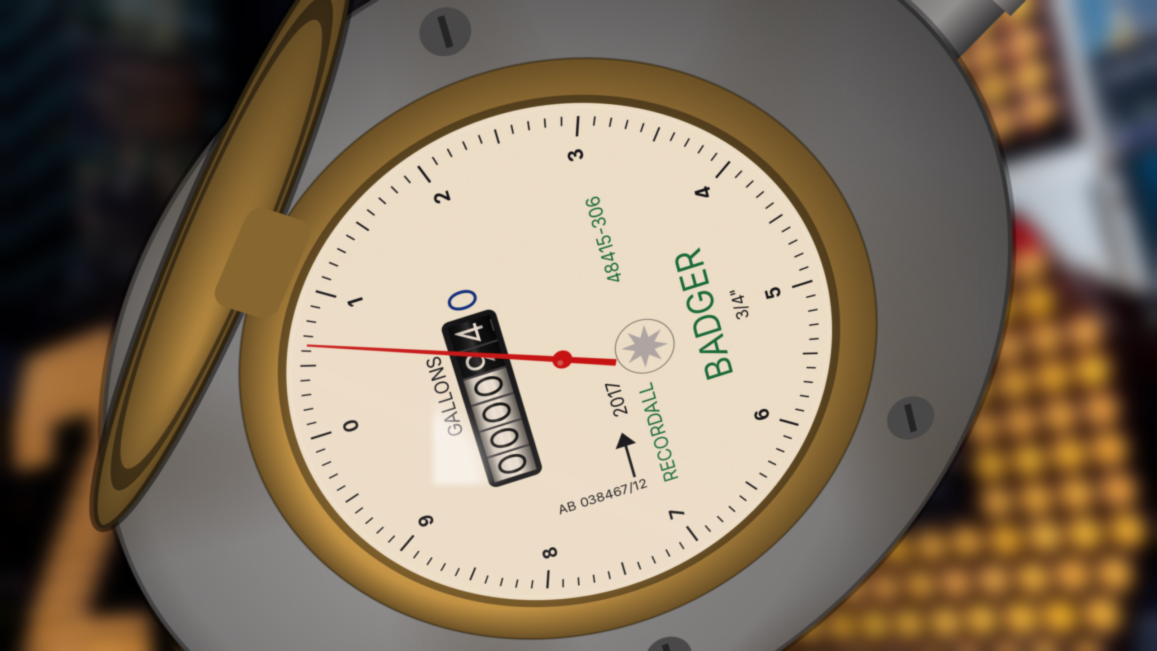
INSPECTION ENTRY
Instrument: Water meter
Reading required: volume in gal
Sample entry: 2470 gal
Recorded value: 940.6 gal
